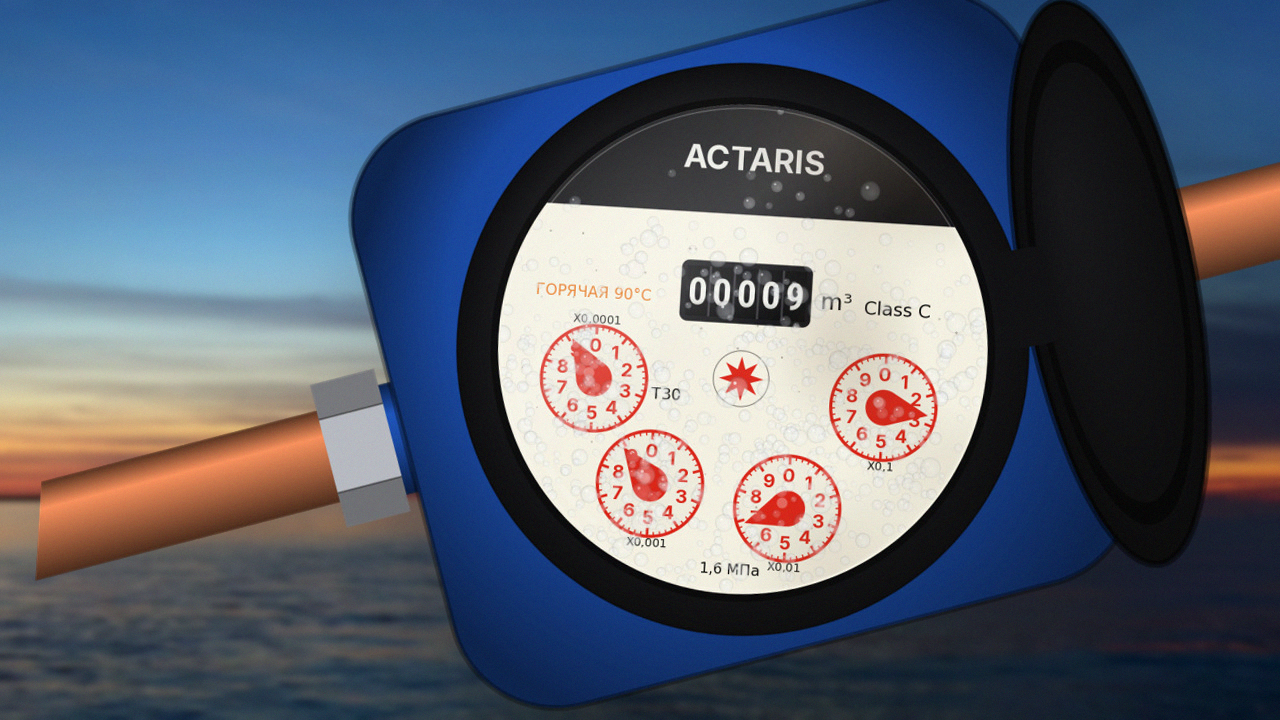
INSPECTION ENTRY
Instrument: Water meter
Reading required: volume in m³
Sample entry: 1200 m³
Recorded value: 9.2689 m³
